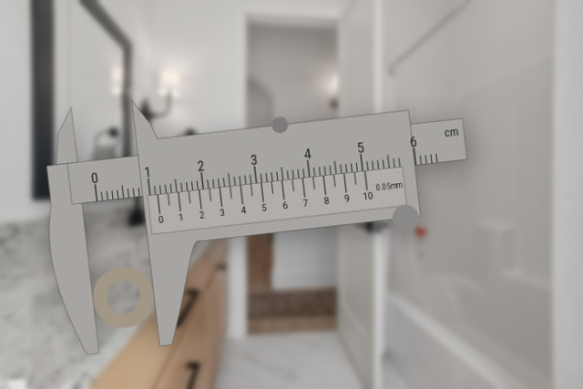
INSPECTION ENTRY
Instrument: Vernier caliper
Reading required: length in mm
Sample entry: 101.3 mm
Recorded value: 11.4 mm
